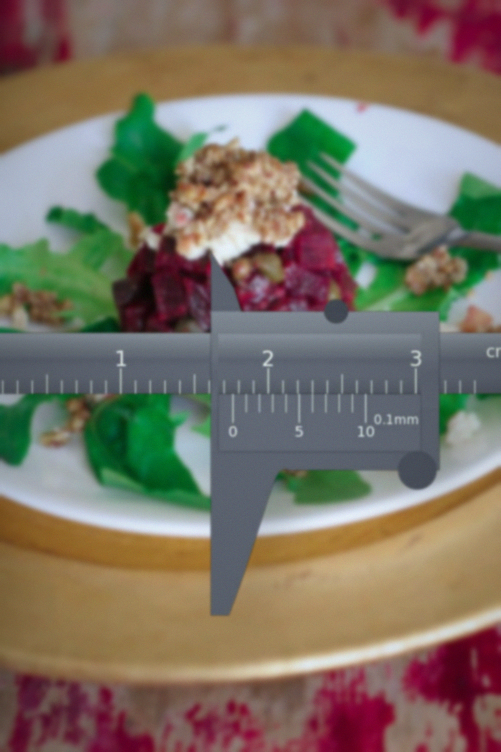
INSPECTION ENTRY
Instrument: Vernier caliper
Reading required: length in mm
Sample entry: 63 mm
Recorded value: 17.6 mm
